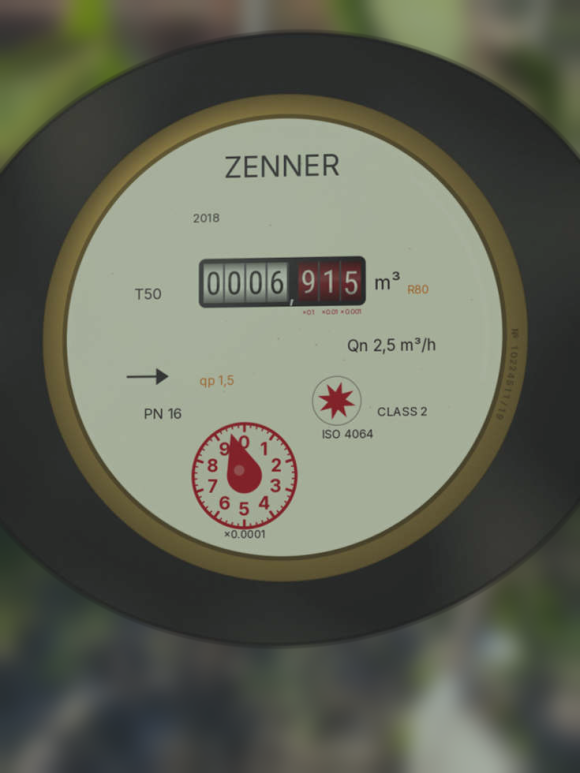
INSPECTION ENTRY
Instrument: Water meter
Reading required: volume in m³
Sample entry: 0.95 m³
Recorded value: 6.9149 m³
